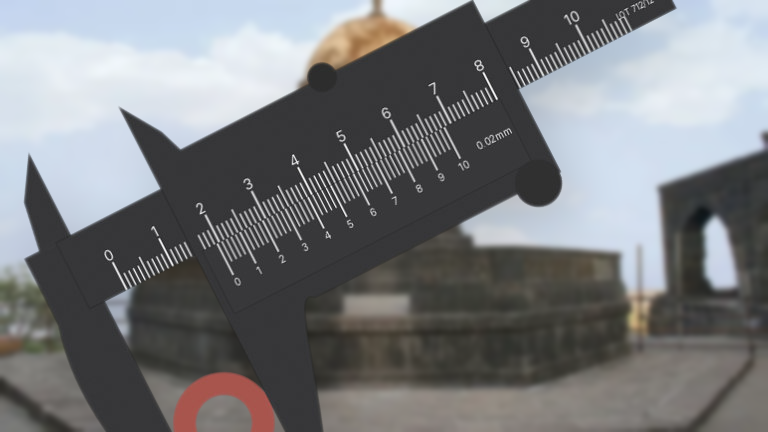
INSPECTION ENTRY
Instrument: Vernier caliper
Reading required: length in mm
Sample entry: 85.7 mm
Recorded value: 19.5 mm
